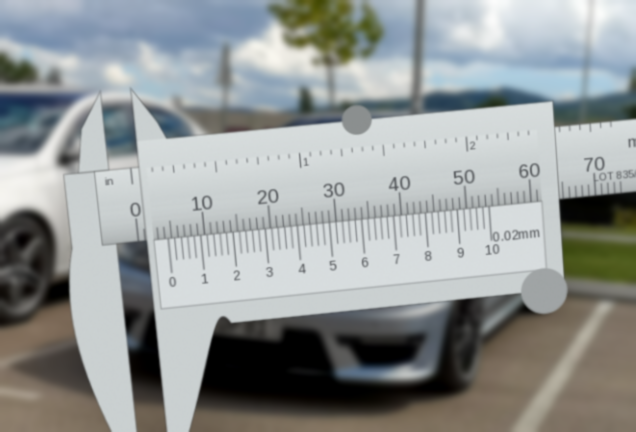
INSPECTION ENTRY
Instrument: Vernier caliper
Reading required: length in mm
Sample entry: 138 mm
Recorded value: 4.5 mm
